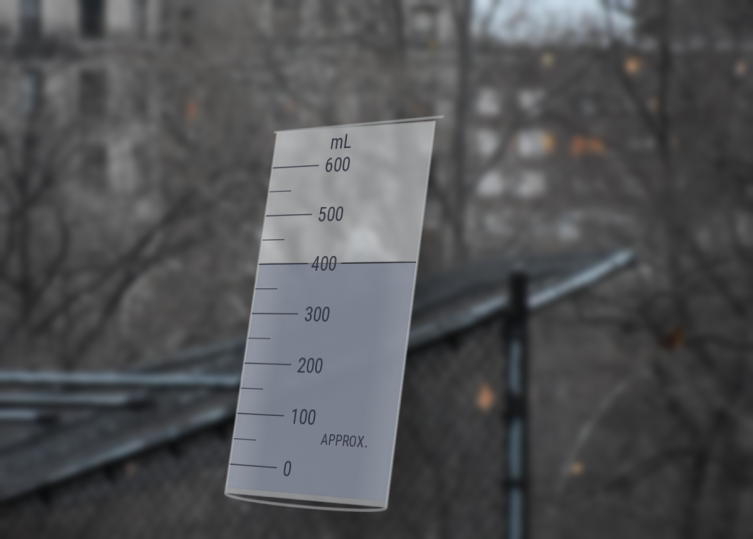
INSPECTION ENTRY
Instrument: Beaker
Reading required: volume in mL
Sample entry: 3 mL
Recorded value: 400 mL
